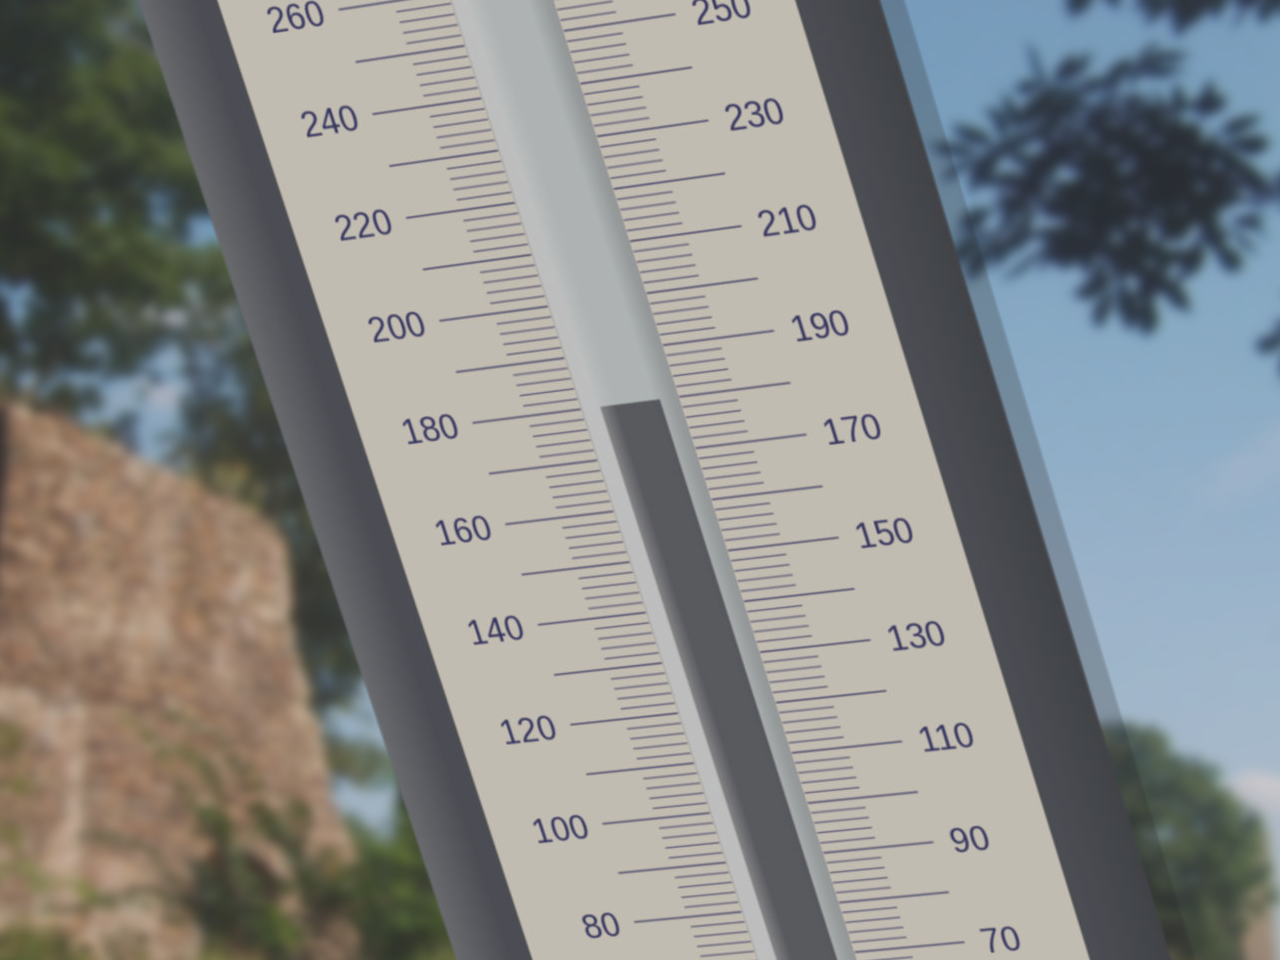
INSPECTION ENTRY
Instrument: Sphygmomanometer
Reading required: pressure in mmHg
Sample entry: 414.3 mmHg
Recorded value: 180 mmHg
